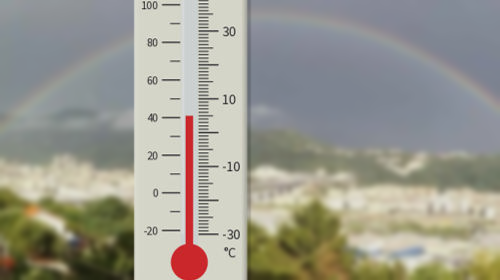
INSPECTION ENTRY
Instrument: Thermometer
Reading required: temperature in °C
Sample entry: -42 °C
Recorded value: 5 °C
